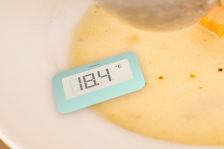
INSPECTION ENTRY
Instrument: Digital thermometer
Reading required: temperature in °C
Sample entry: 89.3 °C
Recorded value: 18.4 °C
